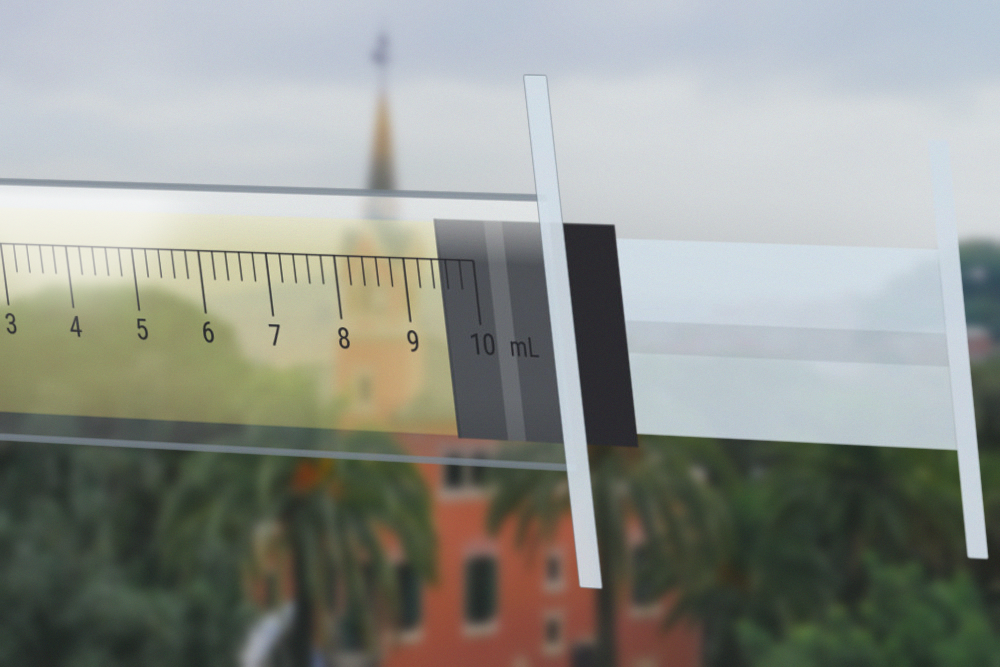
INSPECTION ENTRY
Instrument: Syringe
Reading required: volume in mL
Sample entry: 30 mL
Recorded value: 9.5 mL
